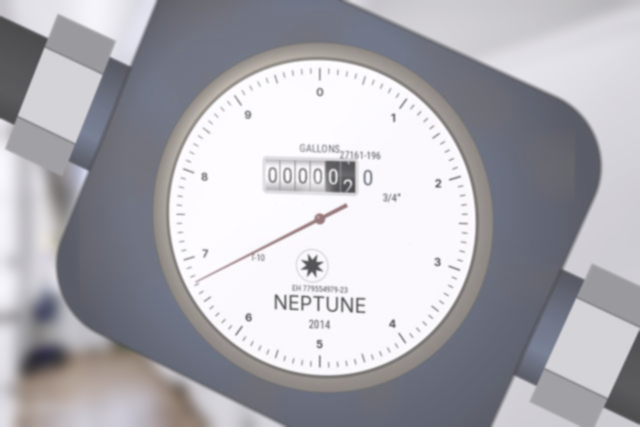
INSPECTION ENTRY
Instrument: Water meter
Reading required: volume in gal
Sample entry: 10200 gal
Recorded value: 16.7 gal
